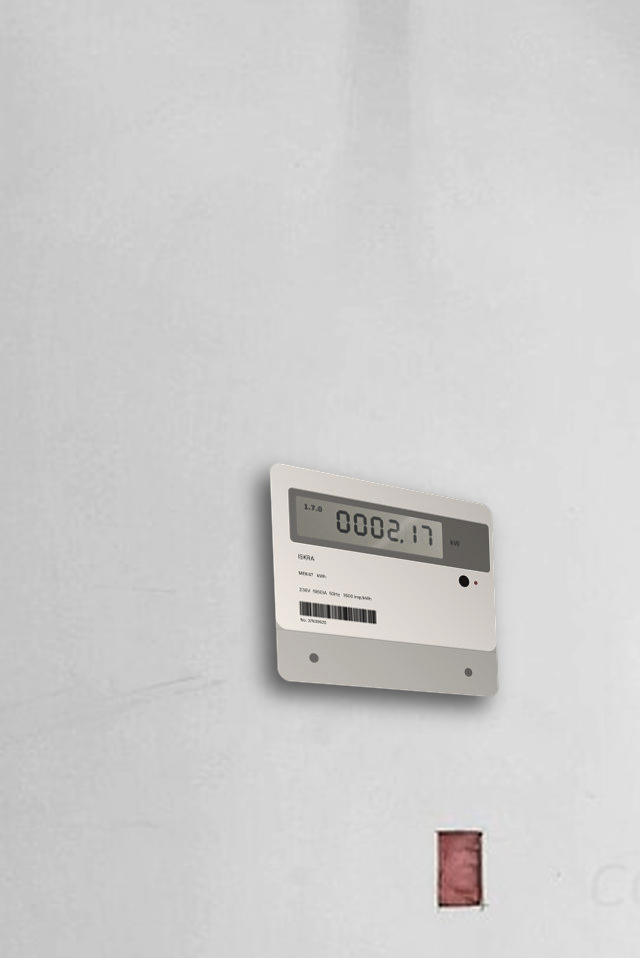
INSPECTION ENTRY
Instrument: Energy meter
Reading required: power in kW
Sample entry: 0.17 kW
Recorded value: 2.17 kW
